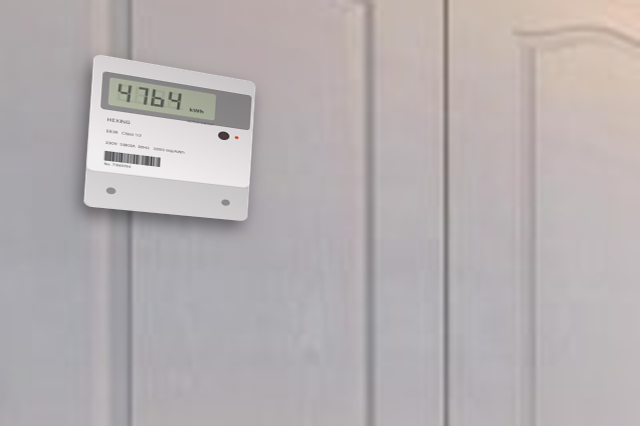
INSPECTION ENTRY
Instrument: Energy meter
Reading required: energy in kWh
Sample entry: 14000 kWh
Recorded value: 4764 kWh
